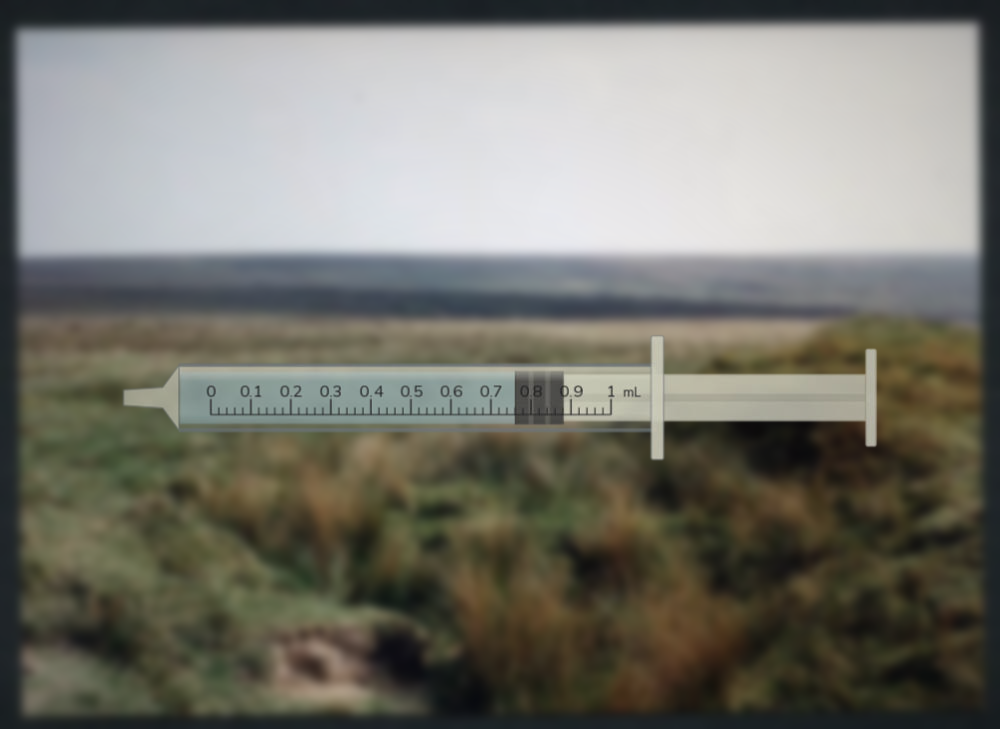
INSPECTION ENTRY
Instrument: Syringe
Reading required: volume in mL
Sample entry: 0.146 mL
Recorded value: 0.76 mL
